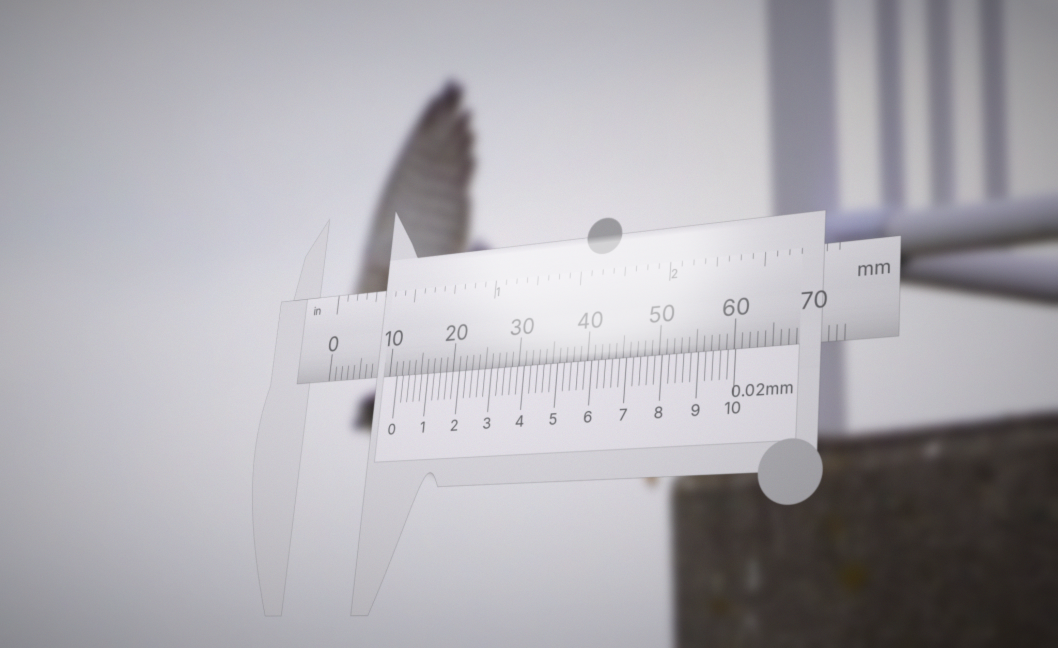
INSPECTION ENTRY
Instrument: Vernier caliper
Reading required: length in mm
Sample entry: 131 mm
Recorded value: 11.2 mm
